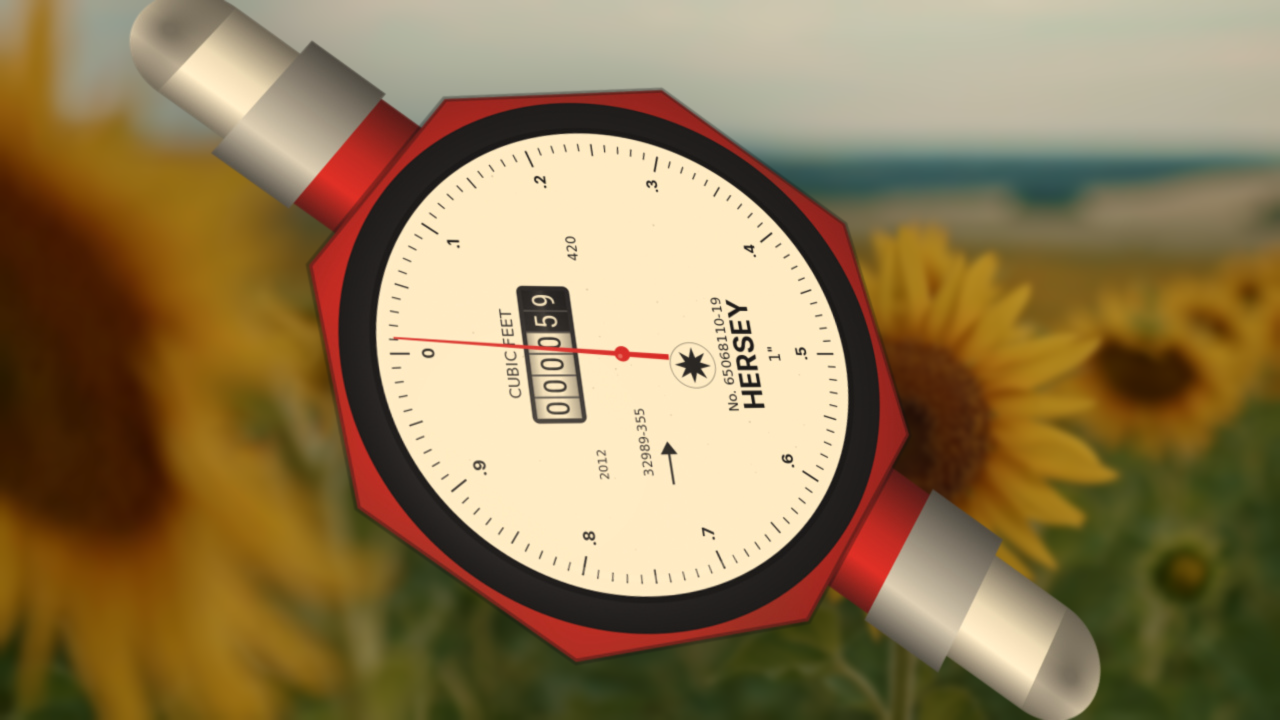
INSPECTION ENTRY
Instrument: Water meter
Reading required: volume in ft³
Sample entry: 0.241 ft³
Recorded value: 59.01 ft³
